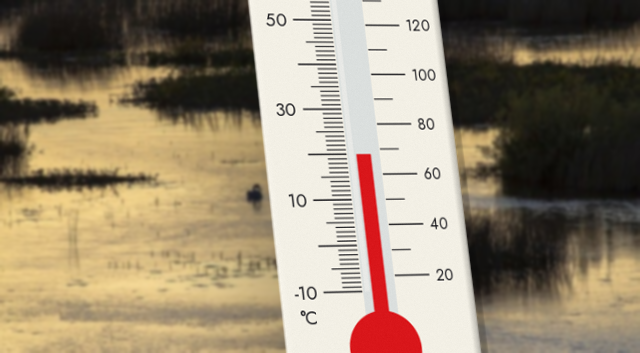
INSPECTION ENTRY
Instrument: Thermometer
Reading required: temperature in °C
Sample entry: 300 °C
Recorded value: 20 °C
